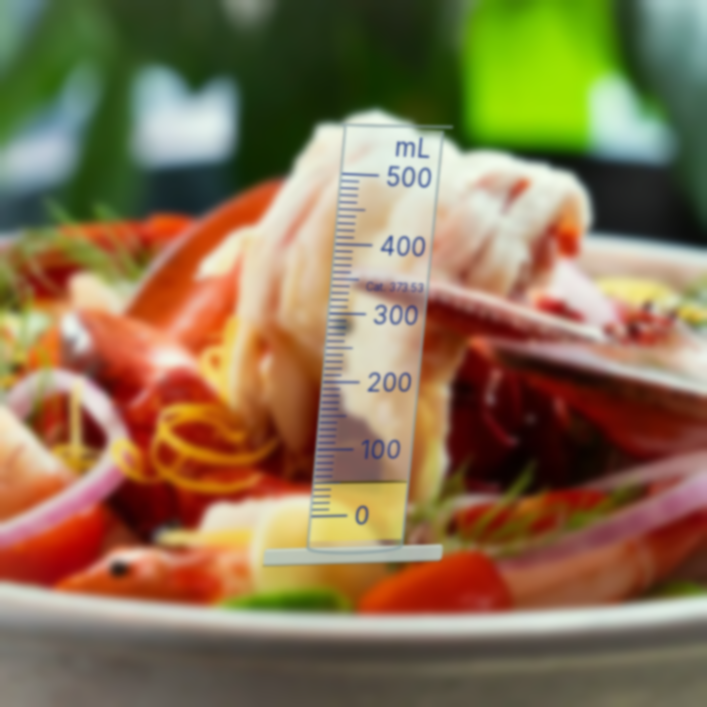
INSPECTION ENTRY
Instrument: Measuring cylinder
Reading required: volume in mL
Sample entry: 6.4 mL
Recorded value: 50 mL
